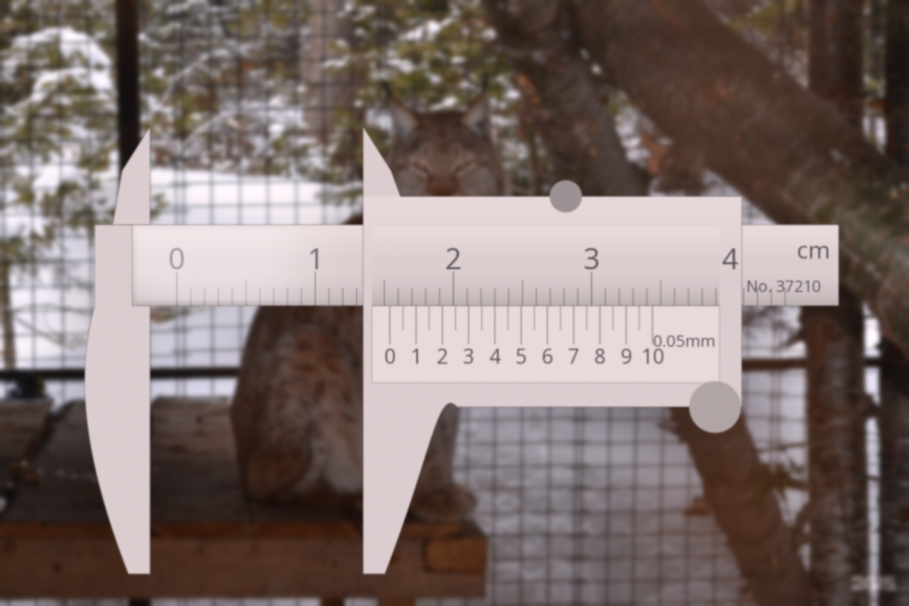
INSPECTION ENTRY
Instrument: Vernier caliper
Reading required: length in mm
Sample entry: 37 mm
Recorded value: 15.4 mm
